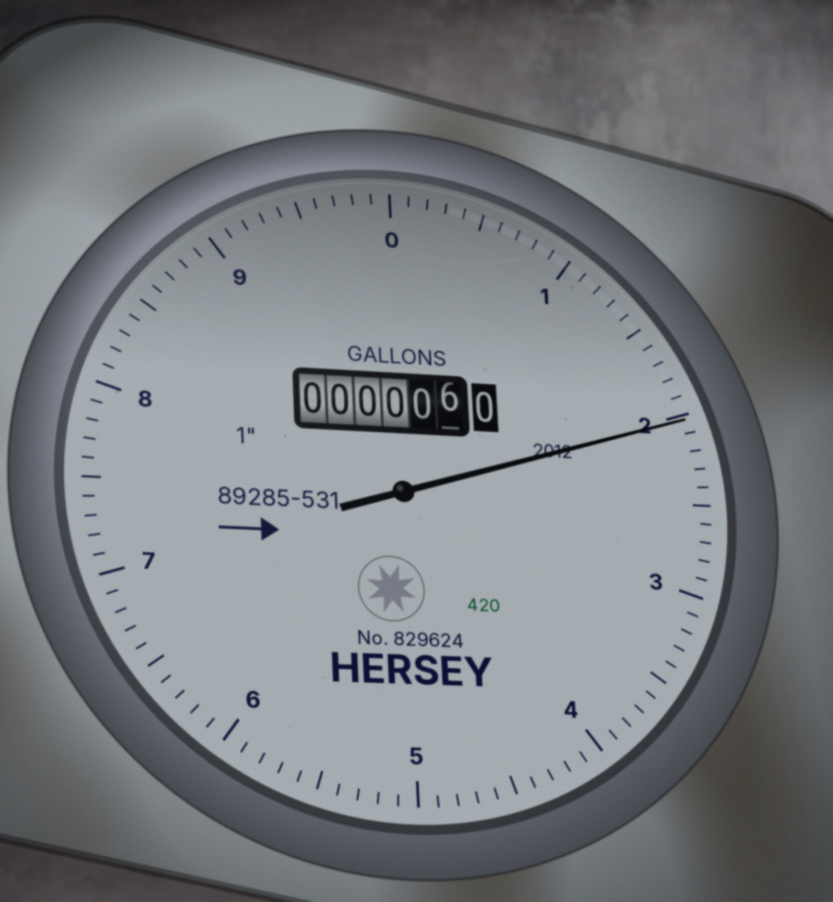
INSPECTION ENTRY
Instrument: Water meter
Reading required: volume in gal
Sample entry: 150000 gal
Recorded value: 62.0 gal
